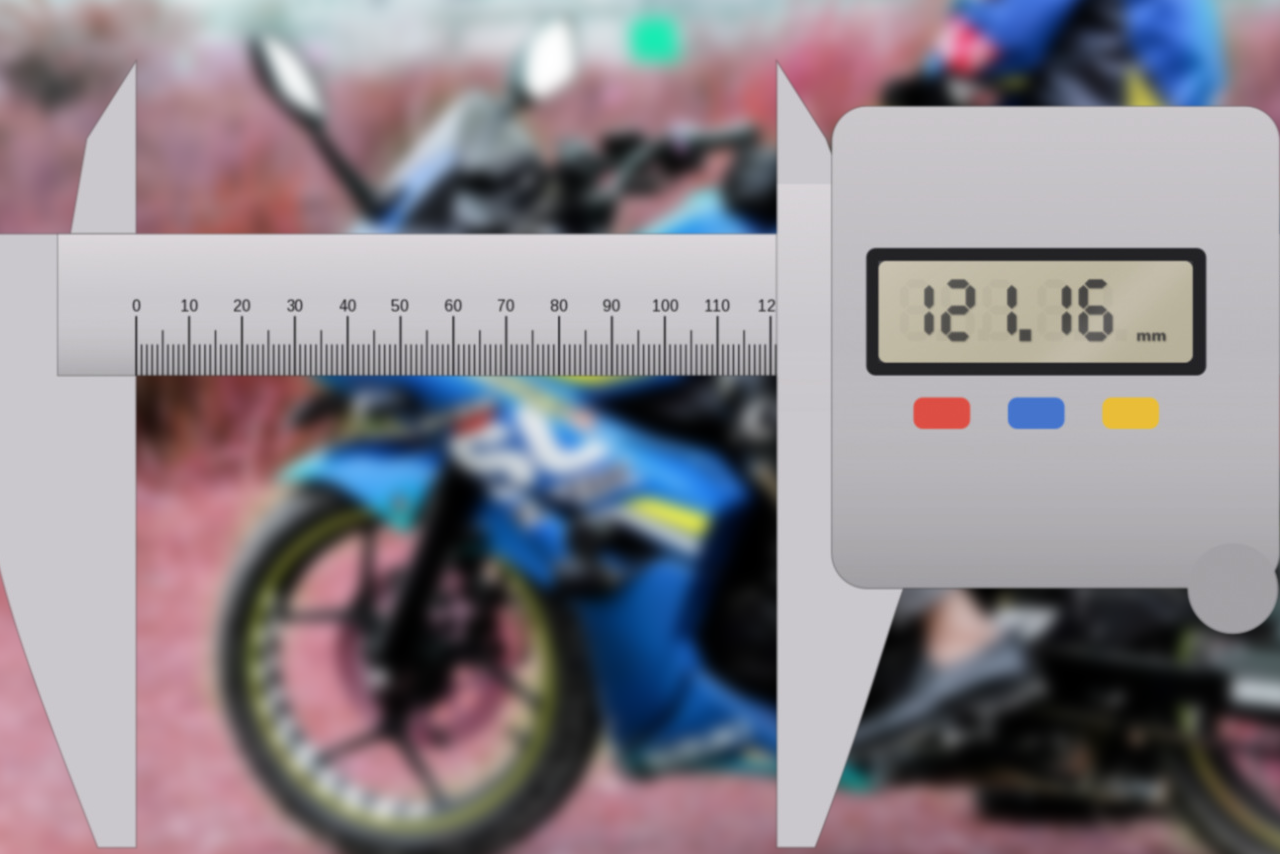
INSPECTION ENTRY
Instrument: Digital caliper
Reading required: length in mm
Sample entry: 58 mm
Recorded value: 121.16 mm
